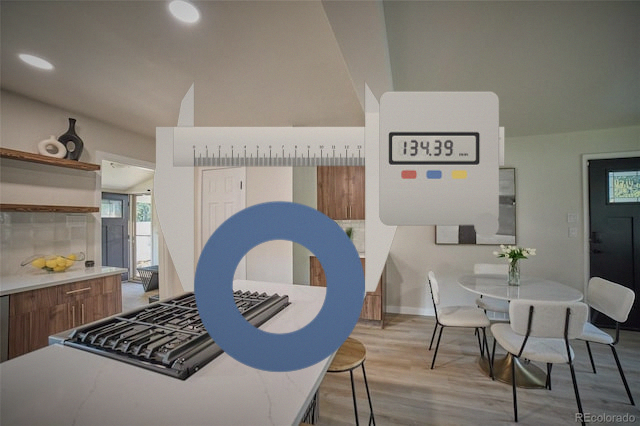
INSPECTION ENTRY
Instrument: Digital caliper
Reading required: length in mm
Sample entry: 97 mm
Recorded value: 134.39 mm
